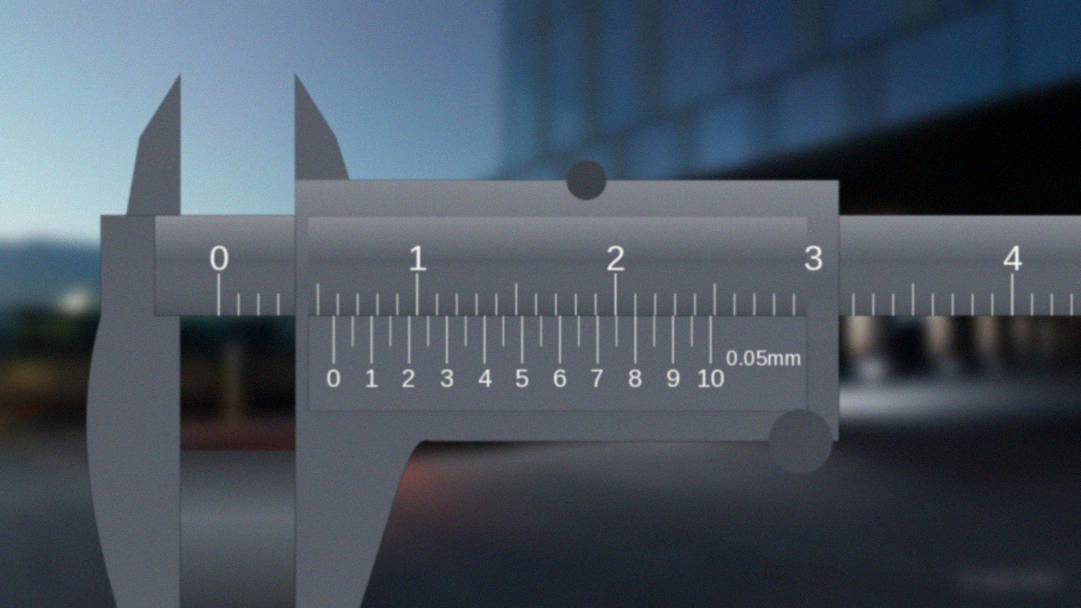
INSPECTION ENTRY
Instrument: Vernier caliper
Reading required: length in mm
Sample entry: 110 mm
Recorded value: 5.8 mm
